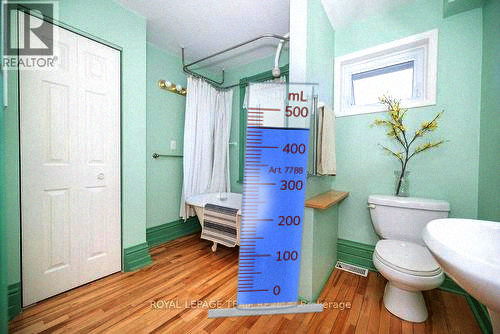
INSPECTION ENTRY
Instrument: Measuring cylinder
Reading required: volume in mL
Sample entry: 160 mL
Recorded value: 450 mL
